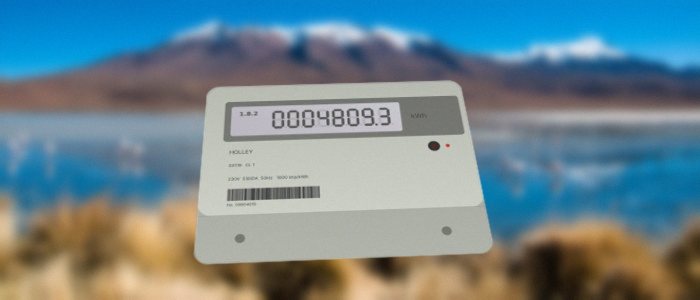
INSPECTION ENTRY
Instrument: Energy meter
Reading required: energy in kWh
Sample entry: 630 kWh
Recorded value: 4809.3 kWh
